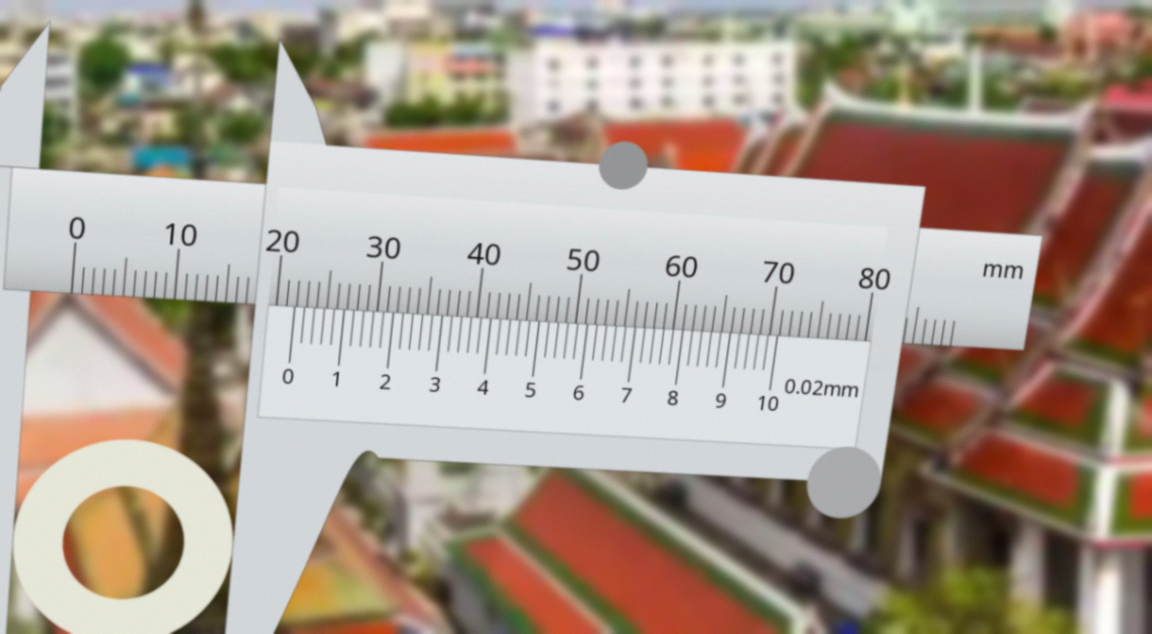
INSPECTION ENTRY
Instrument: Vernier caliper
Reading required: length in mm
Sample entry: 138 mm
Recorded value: 21.8 mm
